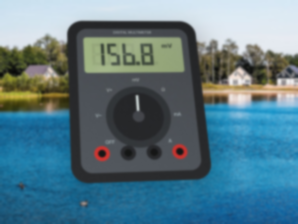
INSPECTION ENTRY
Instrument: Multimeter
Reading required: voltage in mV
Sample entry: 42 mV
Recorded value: 156.8 mV
